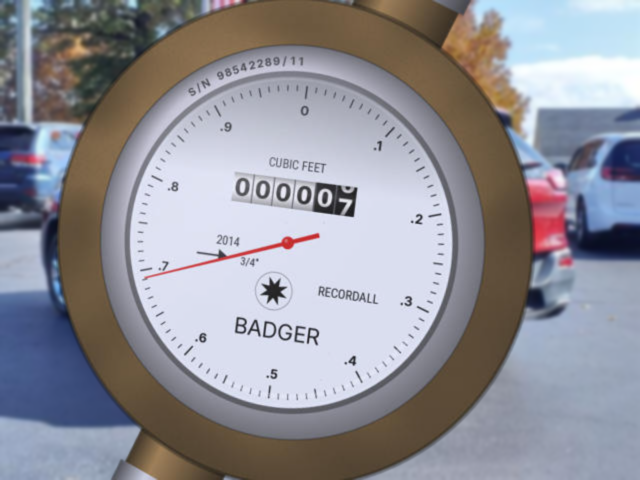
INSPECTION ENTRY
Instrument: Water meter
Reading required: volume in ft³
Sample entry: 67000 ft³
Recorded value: 6.69 ft³
